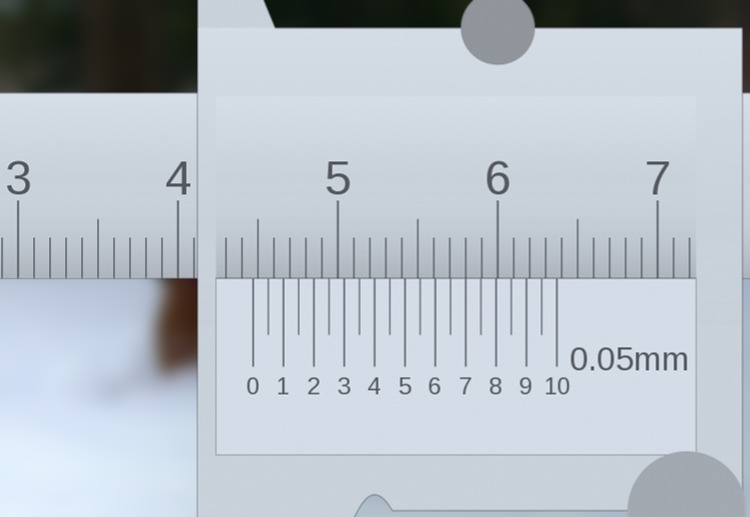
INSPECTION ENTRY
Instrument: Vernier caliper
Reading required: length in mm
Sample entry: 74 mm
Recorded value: 44.7 mm
